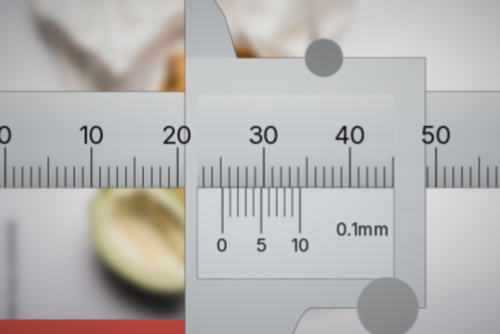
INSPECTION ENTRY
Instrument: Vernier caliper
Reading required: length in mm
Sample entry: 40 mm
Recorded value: 25.2 mm
